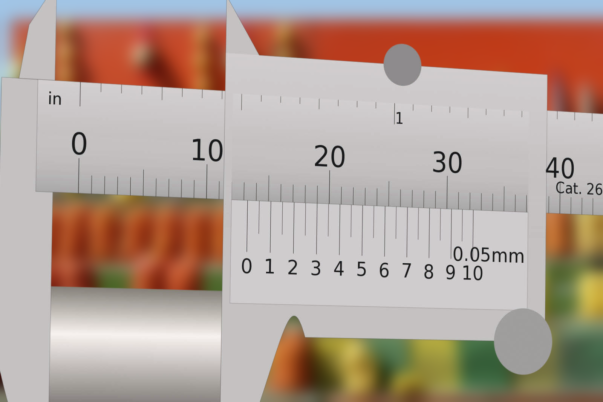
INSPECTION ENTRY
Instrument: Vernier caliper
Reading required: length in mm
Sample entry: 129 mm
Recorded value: 13.3 mm
